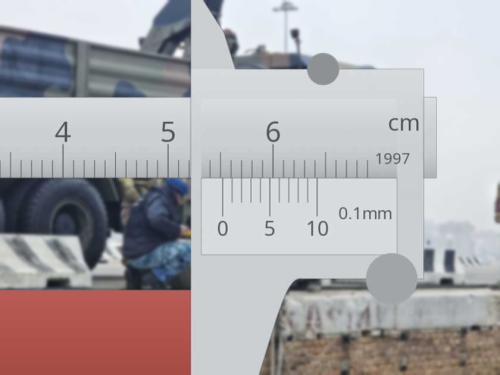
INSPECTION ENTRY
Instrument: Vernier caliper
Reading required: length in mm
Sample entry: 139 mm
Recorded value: 55.2 mm
